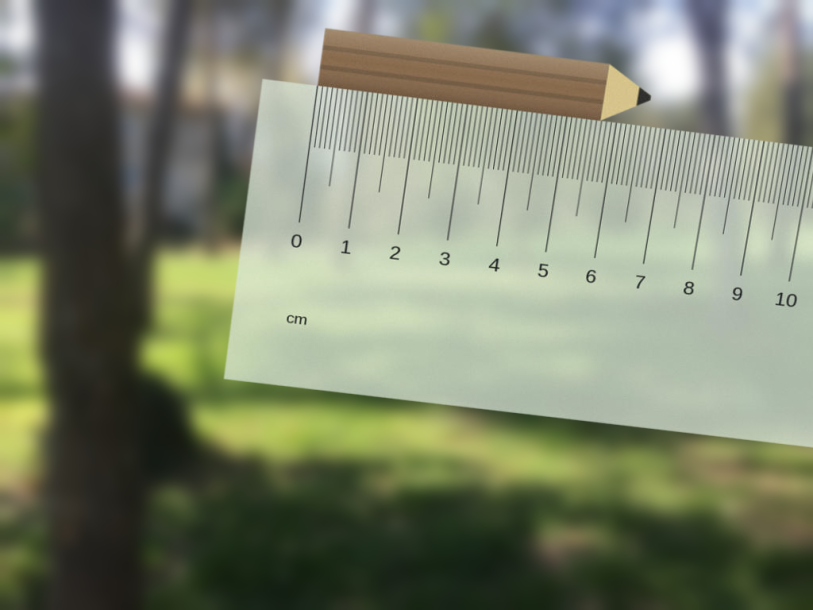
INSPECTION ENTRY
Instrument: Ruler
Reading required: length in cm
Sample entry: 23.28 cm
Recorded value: 6.6 cm
